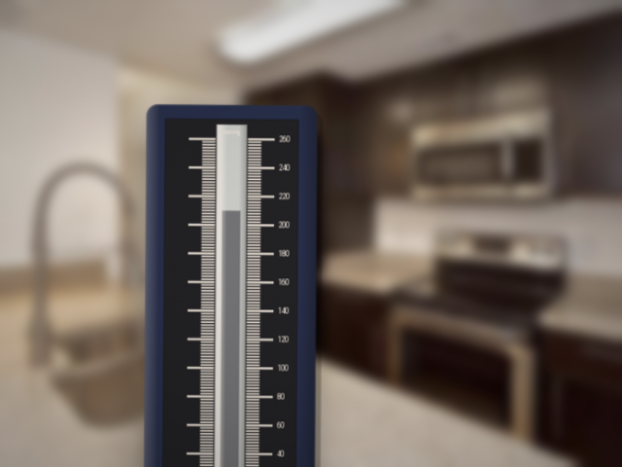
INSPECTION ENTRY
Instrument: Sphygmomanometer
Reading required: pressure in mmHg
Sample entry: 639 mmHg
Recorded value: 210 mmHg
